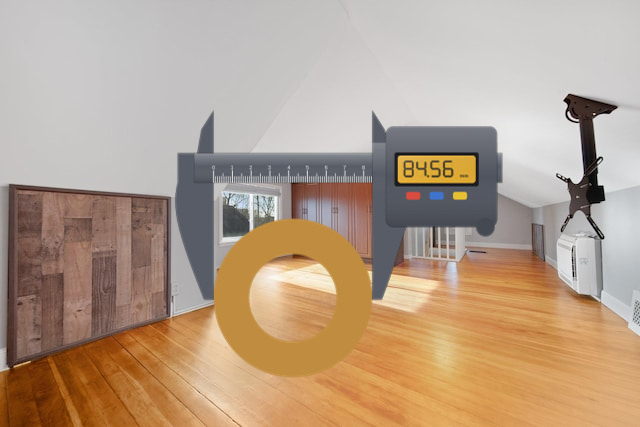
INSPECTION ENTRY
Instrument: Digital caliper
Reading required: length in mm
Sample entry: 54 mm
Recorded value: 84.56 mm
